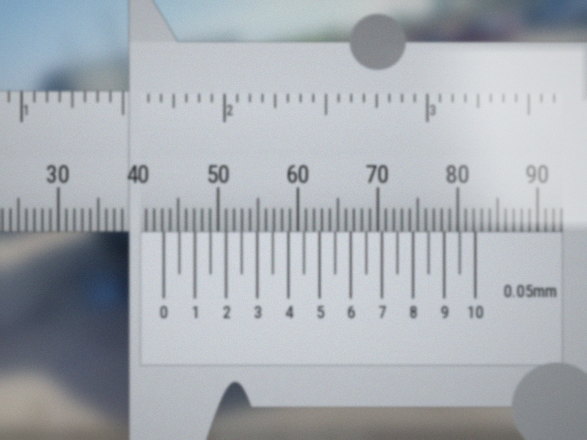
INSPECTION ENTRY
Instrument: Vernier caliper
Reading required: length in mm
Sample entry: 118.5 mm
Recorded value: 43.2 mm
